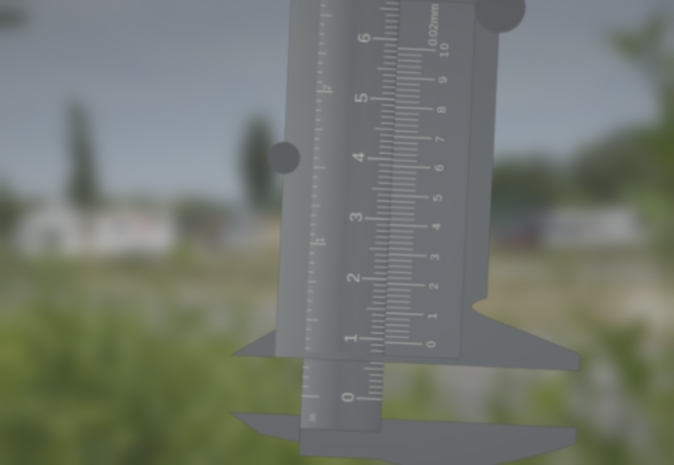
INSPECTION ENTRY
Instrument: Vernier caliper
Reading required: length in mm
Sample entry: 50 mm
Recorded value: 9.5 mm
